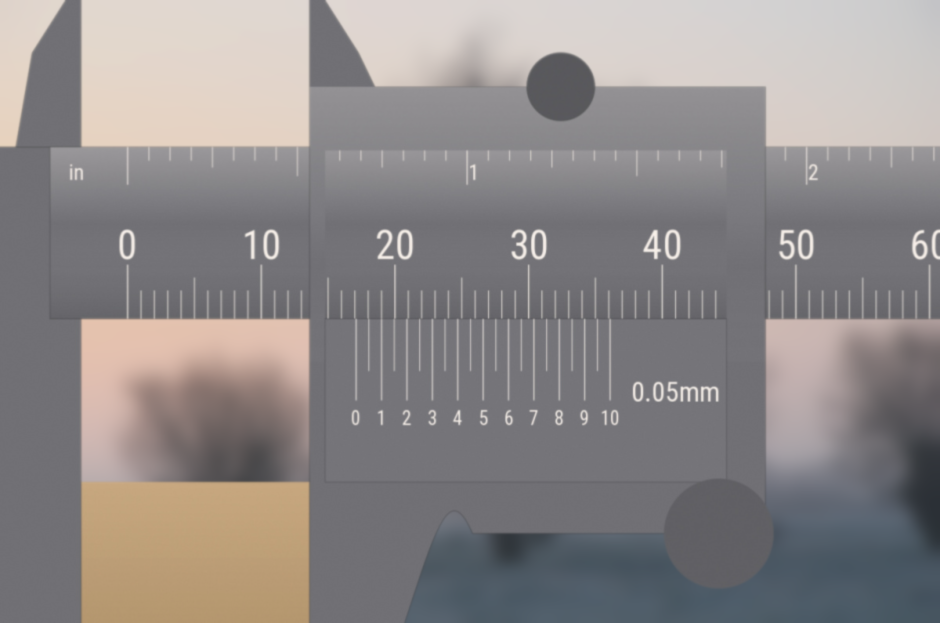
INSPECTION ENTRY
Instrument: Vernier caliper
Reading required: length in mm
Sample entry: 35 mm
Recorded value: 17.1 mm
